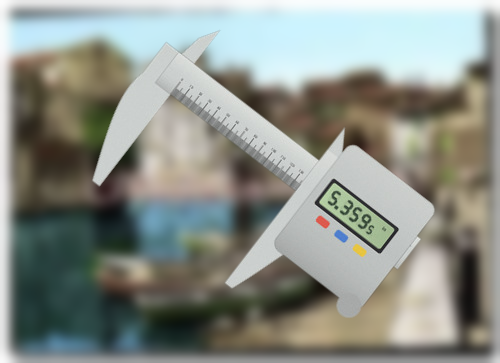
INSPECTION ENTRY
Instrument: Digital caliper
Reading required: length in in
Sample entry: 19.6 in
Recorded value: 5.3595 in
